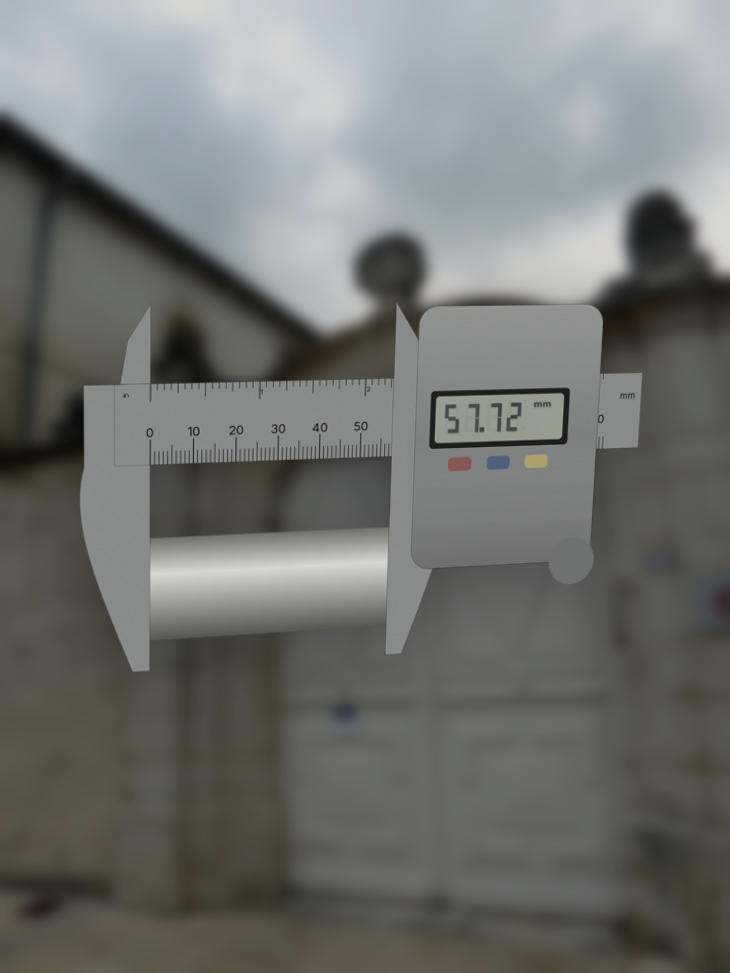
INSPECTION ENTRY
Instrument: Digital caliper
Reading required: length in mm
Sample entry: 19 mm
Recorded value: 57.72 mm
